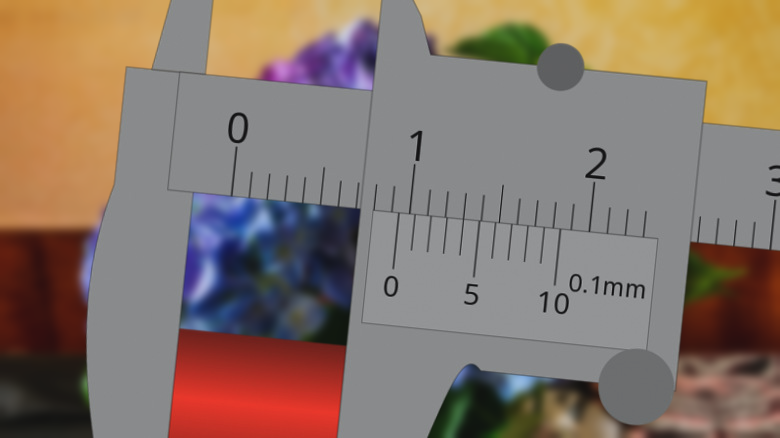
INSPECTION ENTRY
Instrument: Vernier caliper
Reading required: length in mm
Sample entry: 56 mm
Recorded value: 9.4 mm
